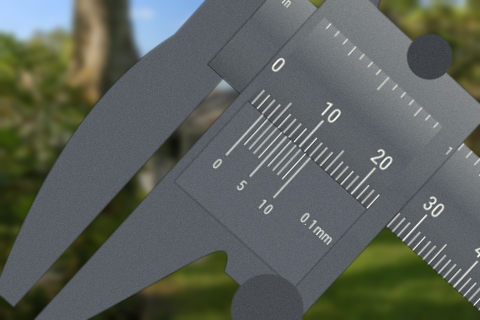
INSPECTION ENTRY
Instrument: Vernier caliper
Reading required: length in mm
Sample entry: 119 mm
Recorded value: 3.2 mm
